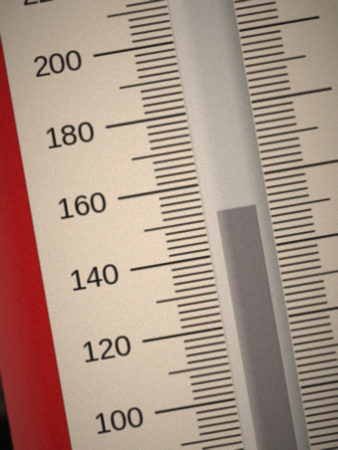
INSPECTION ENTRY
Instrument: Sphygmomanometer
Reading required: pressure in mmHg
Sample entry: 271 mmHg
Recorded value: 152 mmHg
